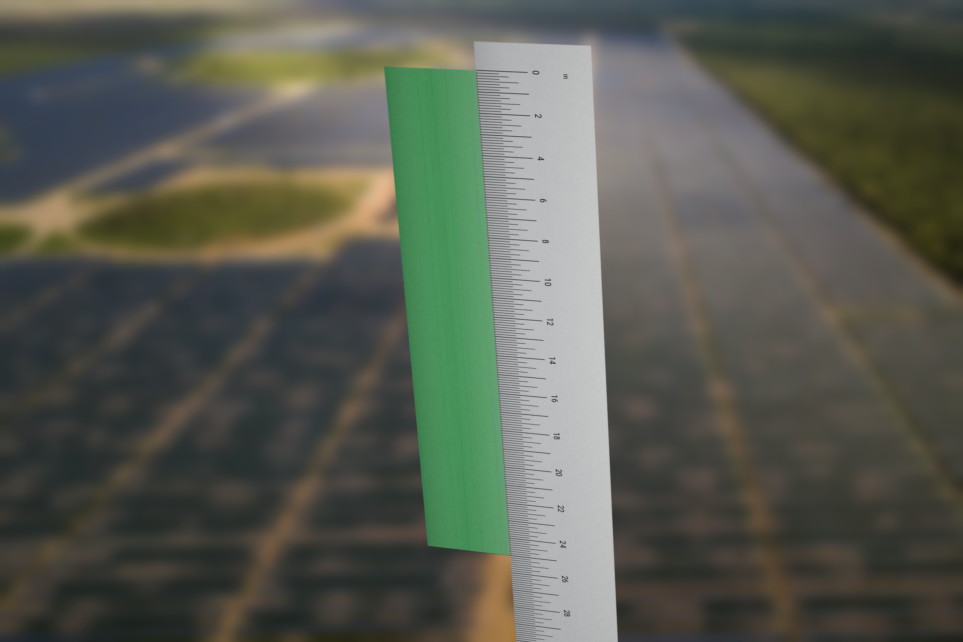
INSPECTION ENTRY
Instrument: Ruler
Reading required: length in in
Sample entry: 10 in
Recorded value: 25 in
